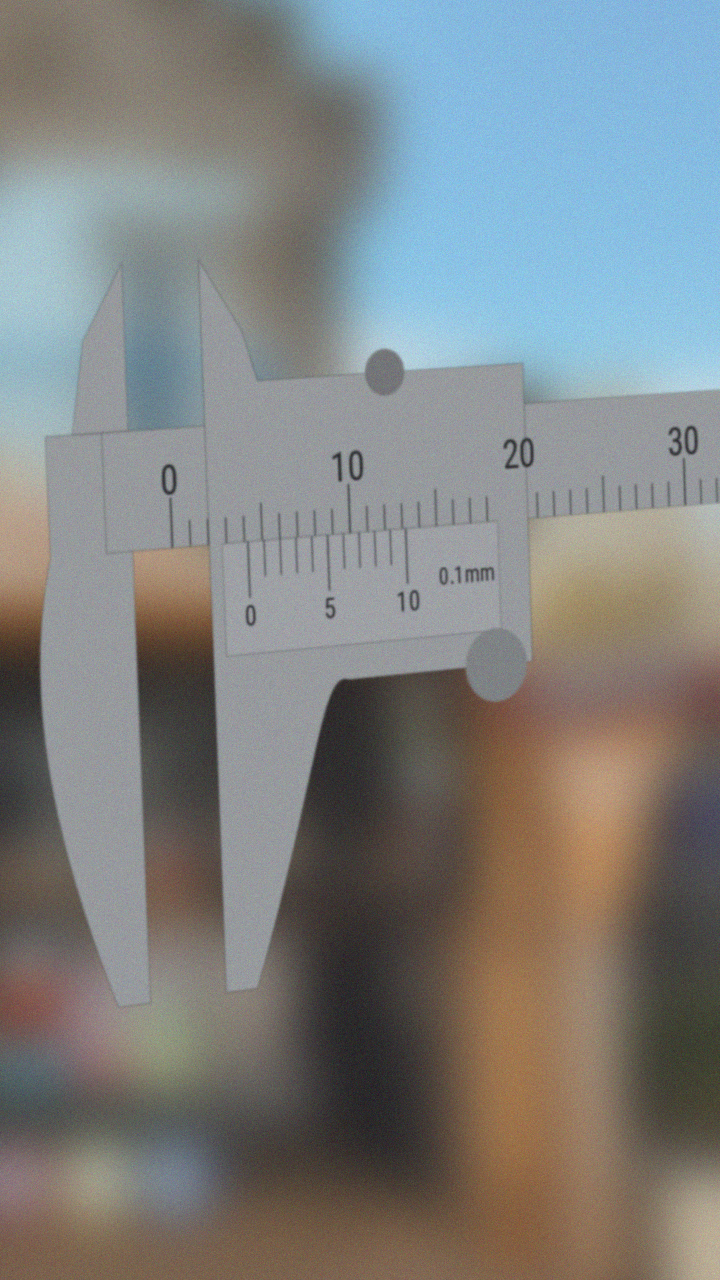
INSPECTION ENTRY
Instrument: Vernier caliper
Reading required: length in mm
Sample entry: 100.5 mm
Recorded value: 4.2 mm
